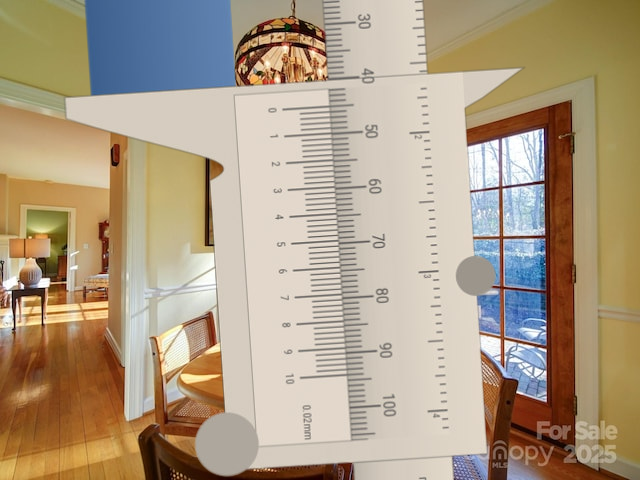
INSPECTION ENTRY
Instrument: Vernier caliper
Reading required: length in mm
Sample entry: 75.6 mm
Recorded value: 45.0 mm
